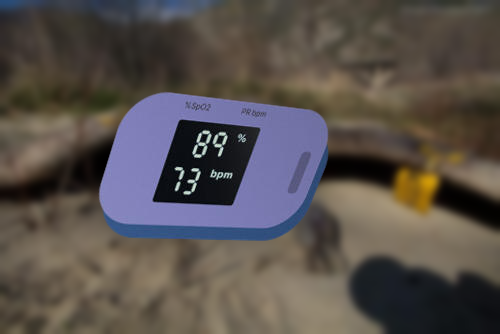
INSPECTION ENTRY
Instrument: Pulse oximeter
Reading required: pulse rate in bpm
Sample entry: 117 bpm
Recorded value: 73 bpm
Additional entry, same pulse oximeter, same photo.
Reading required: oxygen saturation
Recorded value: 89 %
